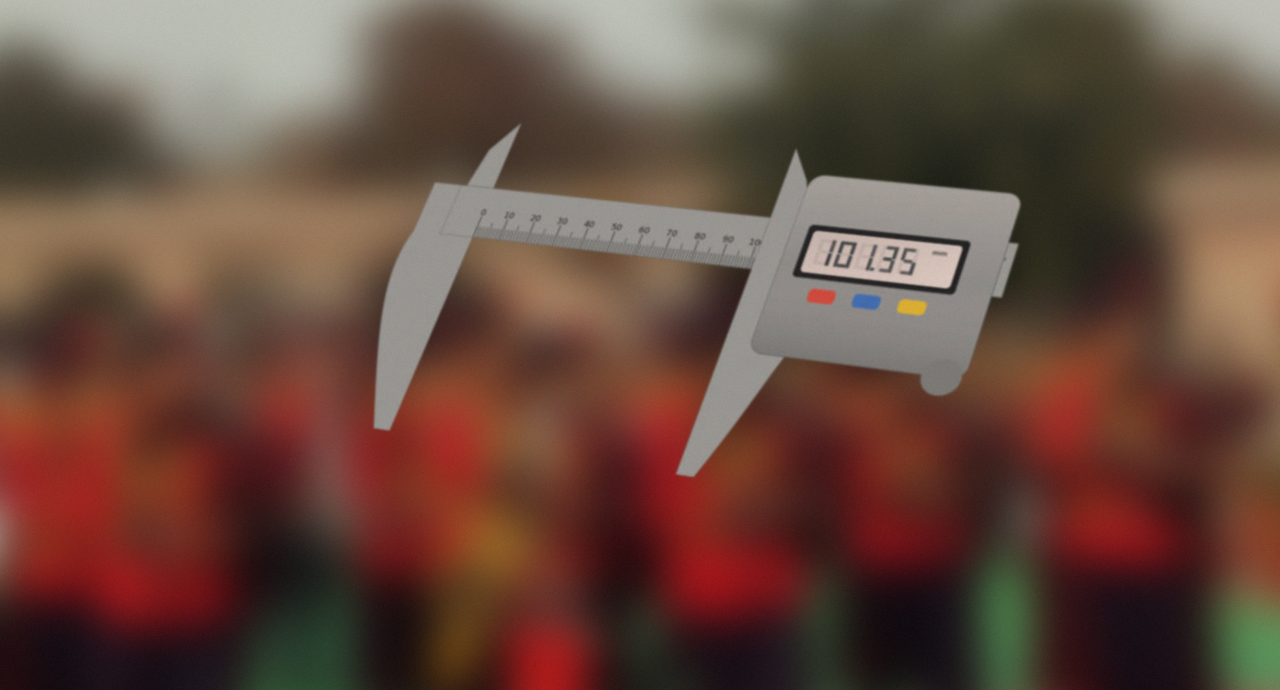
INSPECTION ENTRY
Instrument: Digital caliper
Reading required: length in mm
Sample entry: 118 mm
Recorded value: 101.35 mm
